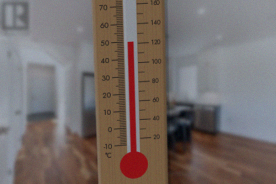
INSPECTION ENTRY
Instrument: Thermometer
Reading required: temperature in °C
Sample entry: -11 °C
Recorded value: 50 °C
